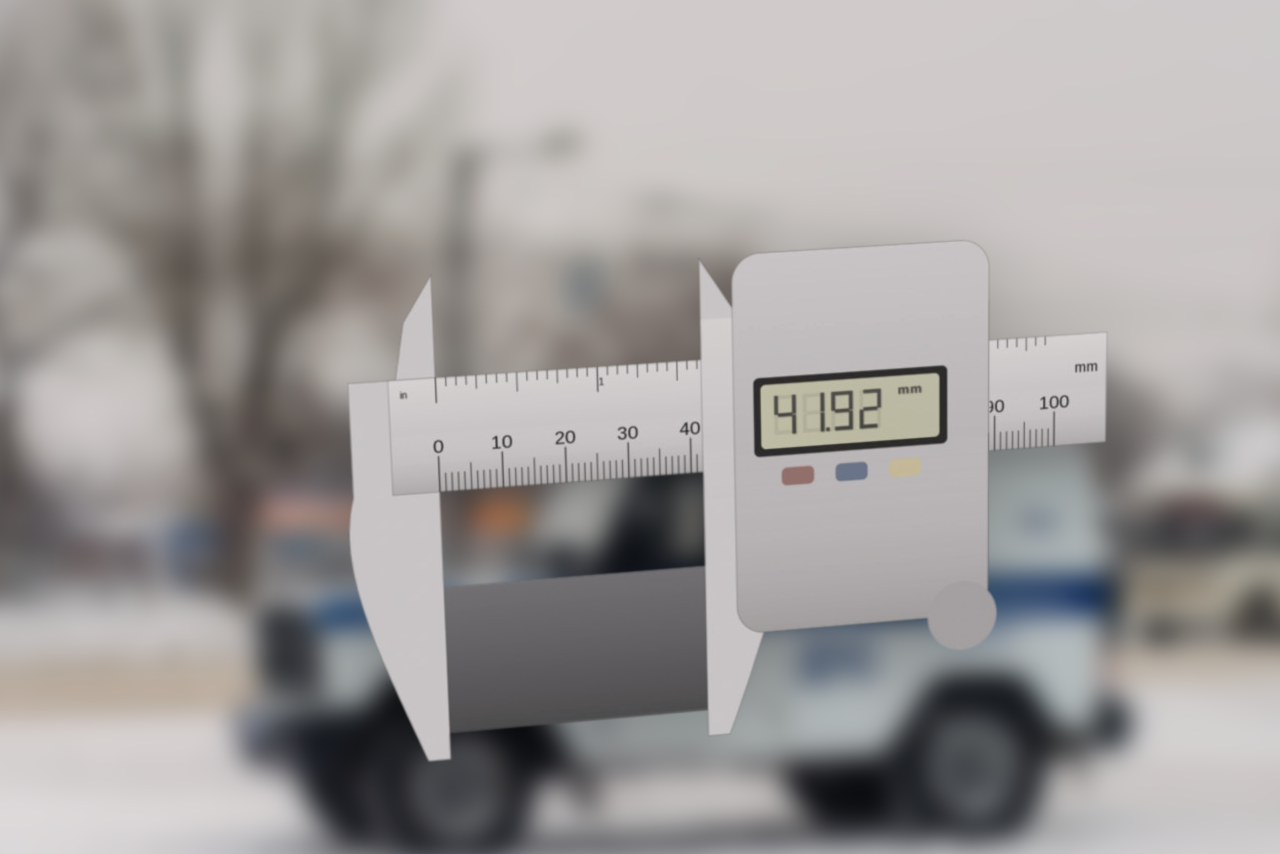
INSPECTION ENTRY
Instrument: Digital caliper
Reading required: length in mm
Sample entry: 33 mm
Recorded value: 41.92 mm
